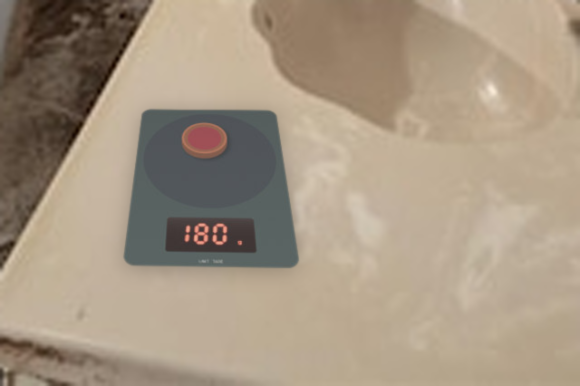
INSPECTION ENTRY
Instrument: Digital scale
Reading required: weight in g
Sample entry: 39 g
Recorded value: 180 g
